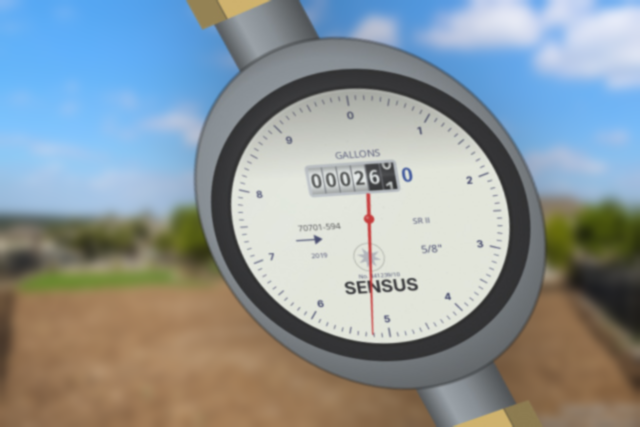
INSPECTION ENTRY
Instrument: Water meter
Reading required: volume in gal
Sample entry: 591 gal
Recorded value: 2605.2 gal
